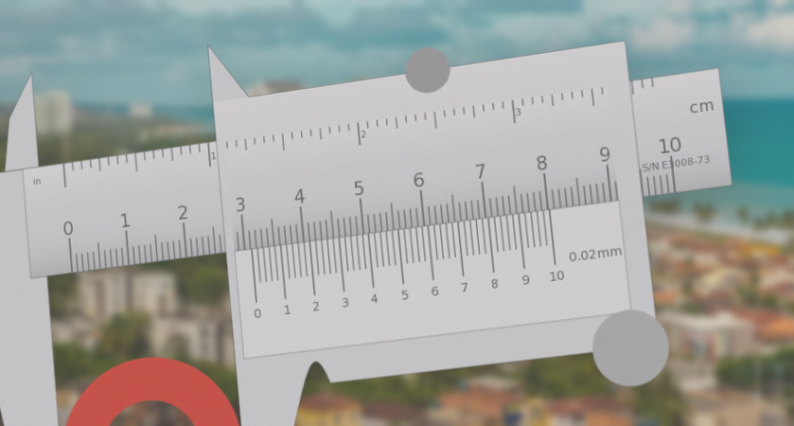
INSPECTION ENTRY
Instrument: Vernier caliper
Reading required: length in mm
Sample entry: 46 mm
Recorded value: 31.2 mm
